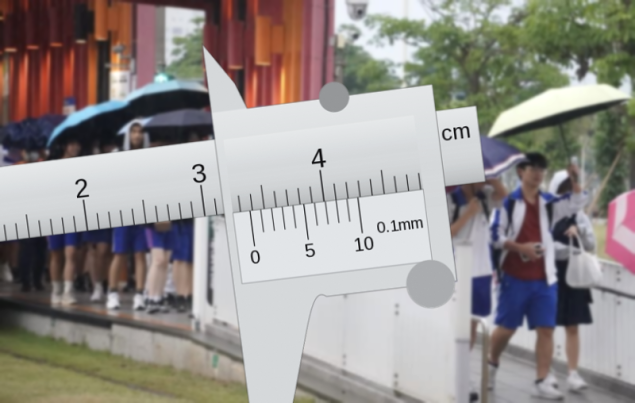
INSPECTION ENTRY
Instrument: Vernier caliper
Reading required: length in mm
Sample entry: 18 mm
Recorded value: 33.8 mm
